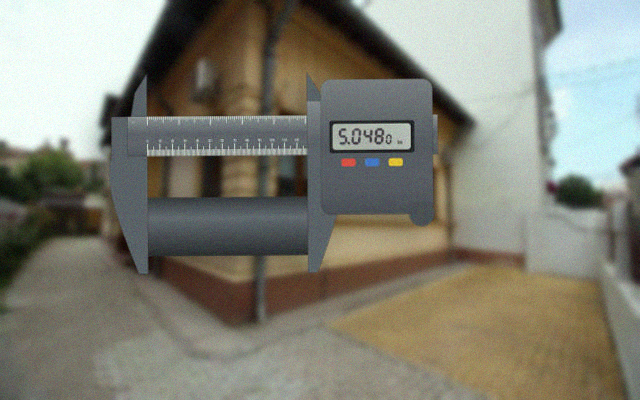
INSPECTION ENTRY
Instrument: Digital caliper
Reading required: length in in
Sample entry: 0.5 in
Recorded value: 5.0480 in
